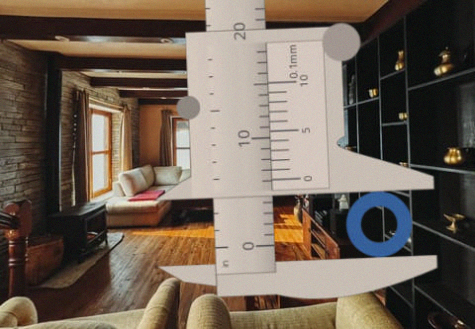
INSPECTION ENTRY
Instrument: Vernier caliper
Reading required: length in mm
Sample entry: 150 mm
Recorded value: 6.1 mm
